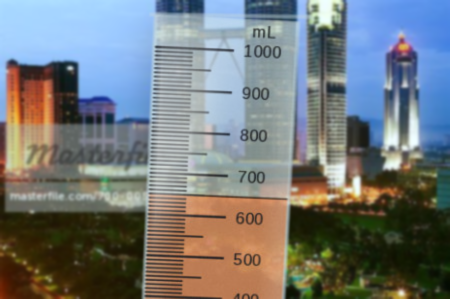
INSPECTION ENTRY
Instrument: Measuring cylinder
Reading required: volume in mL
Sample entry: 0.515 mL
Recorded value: 650 mL
